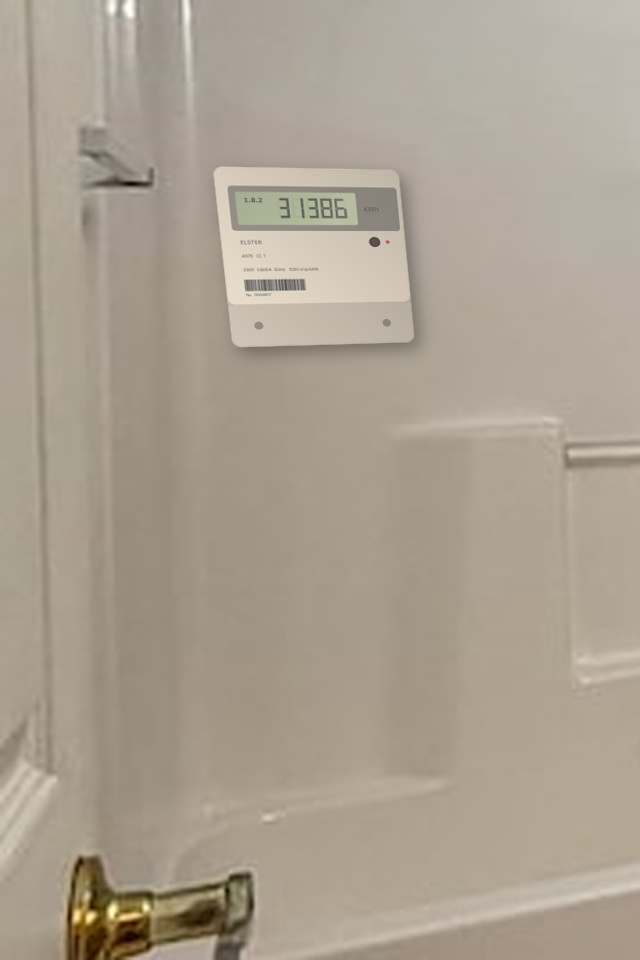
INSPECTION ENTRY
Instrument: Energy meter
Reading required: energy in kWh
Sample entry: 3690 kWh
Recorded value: 31386 kWh
